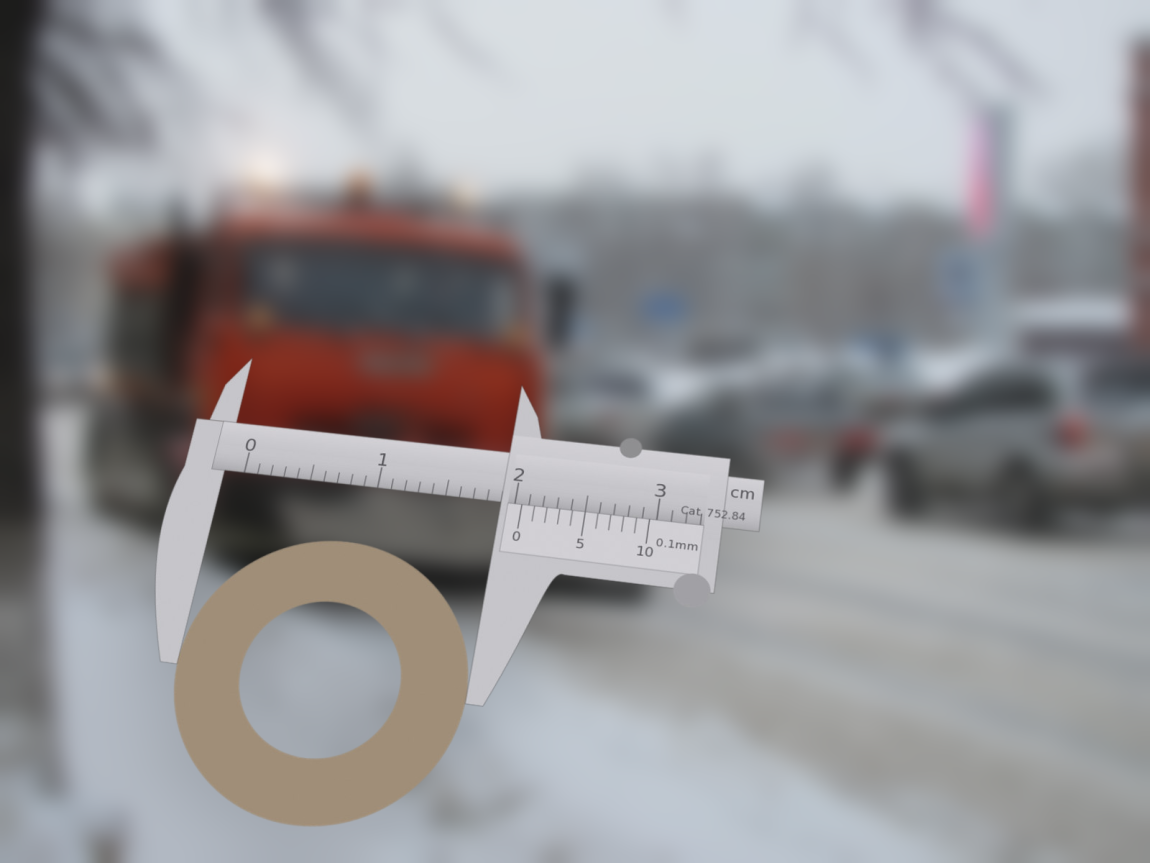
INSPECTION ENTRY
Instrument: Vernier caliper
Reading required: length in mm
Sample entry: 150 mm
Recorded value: 20.5 mm
